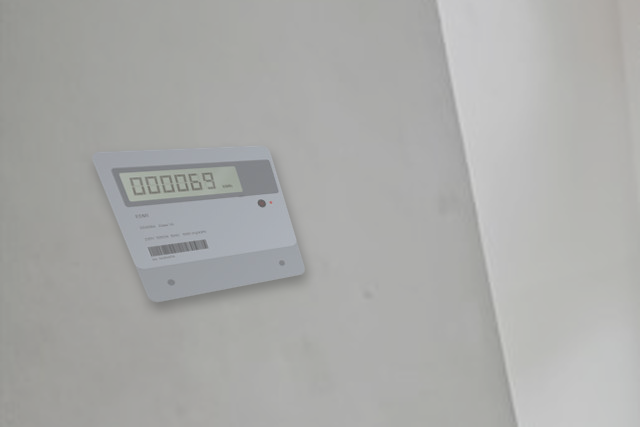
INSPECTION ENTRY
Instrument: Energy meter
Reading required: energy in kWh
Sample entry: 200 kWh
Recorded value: 69 kWh
